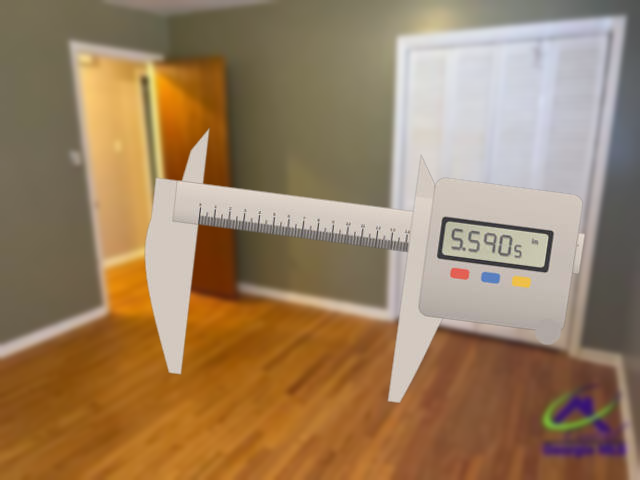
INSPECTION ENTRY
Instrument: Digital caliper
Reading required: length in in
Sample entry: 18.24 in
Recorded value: 5.5905 in
